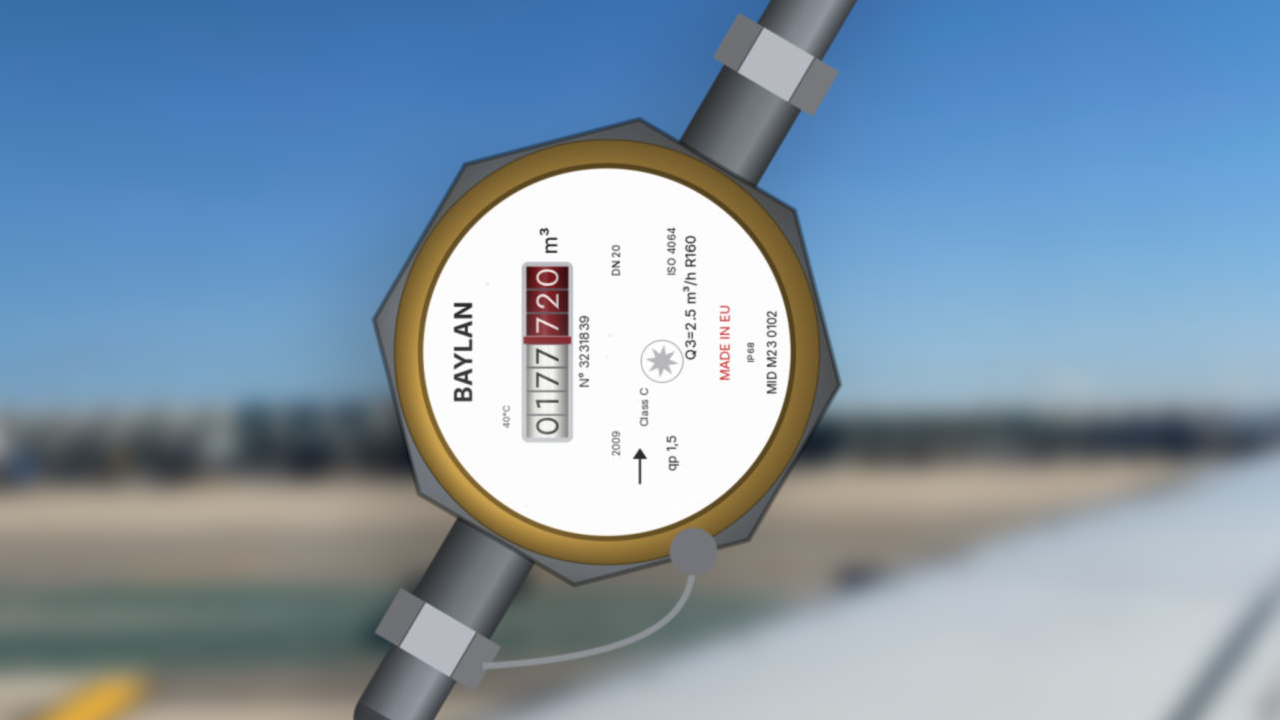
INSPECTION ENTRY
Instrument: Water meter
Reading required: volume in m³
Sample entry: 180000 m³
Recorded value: 177.720 m³
